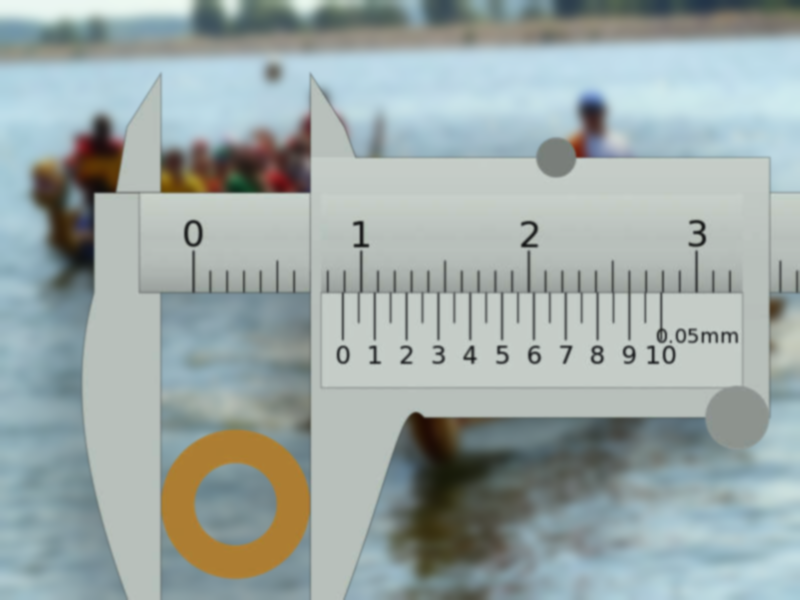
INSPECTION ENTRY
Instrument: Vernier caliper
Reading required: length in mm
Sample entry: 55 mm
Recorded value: 8.9 mm
